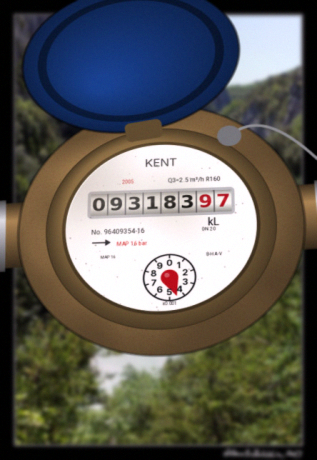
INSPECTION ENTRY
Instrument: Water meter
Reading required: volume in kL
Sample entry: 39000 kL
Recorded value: 93183.974 kL
